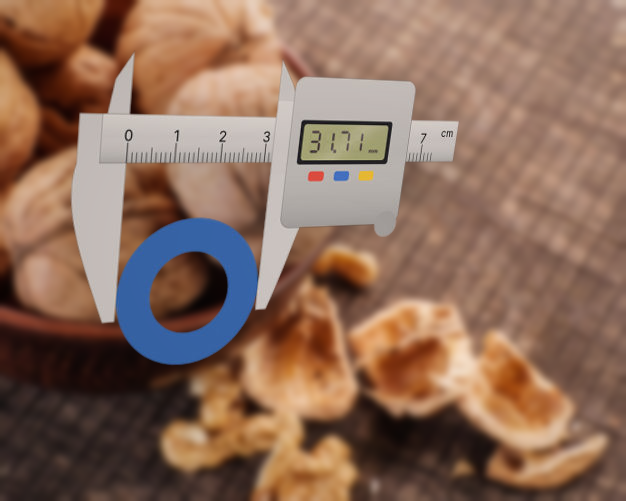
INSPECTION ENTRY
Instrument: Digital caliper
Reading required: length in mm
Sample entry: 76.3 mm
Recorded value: 31.71 mm
